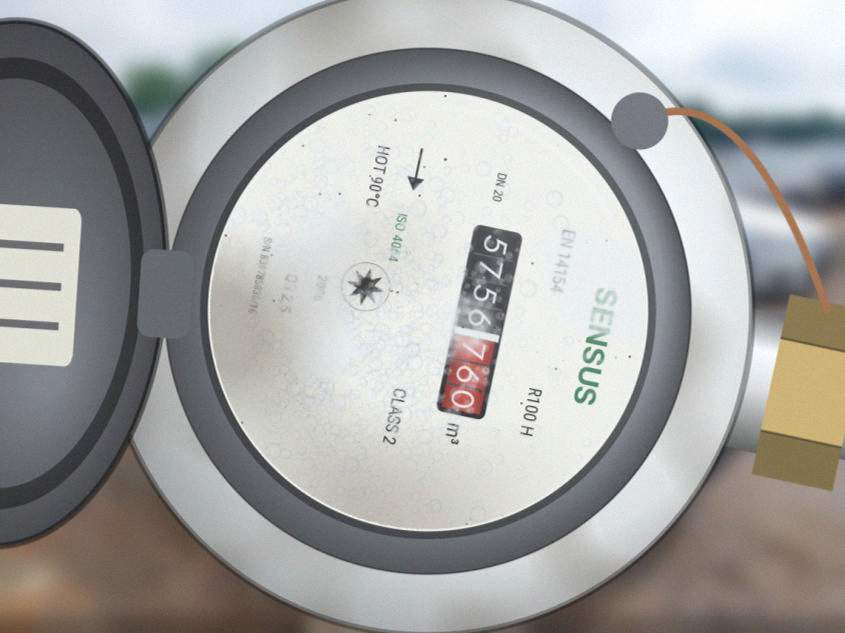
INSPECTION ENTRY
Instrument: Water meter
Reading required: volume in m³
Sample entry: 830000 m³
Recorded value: 5756.760 m³
